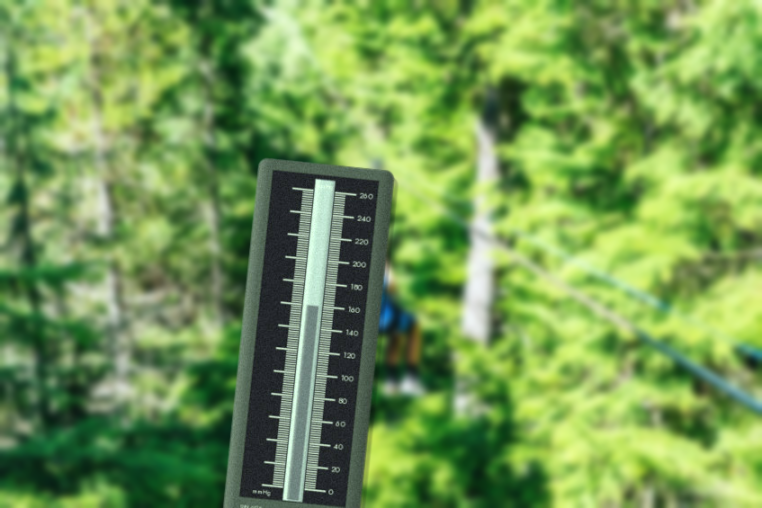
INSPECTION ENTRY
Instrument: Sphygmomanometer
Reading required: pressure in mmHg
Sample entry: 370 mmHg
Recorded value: 160 mmHg
